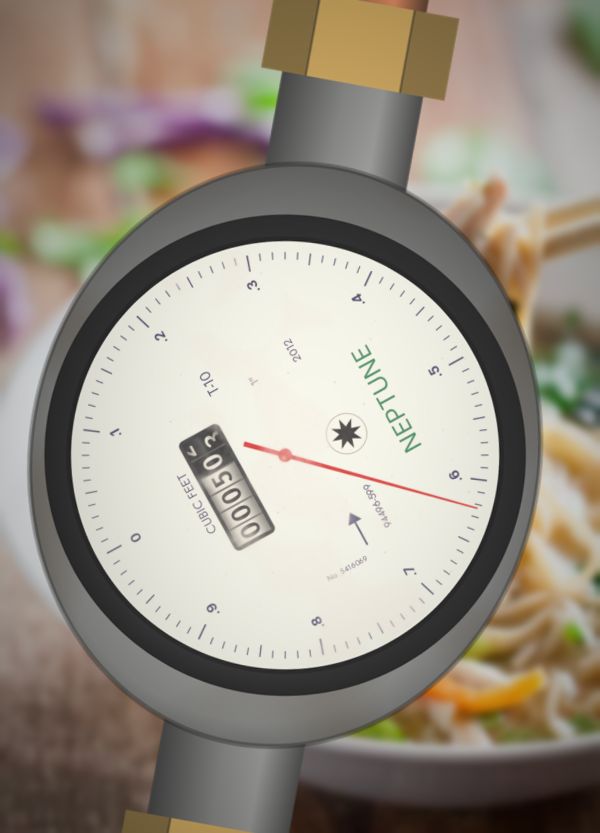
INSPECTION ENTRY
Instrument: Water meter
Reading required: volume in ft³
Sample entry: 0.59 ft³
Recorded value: 502.62 ft³
